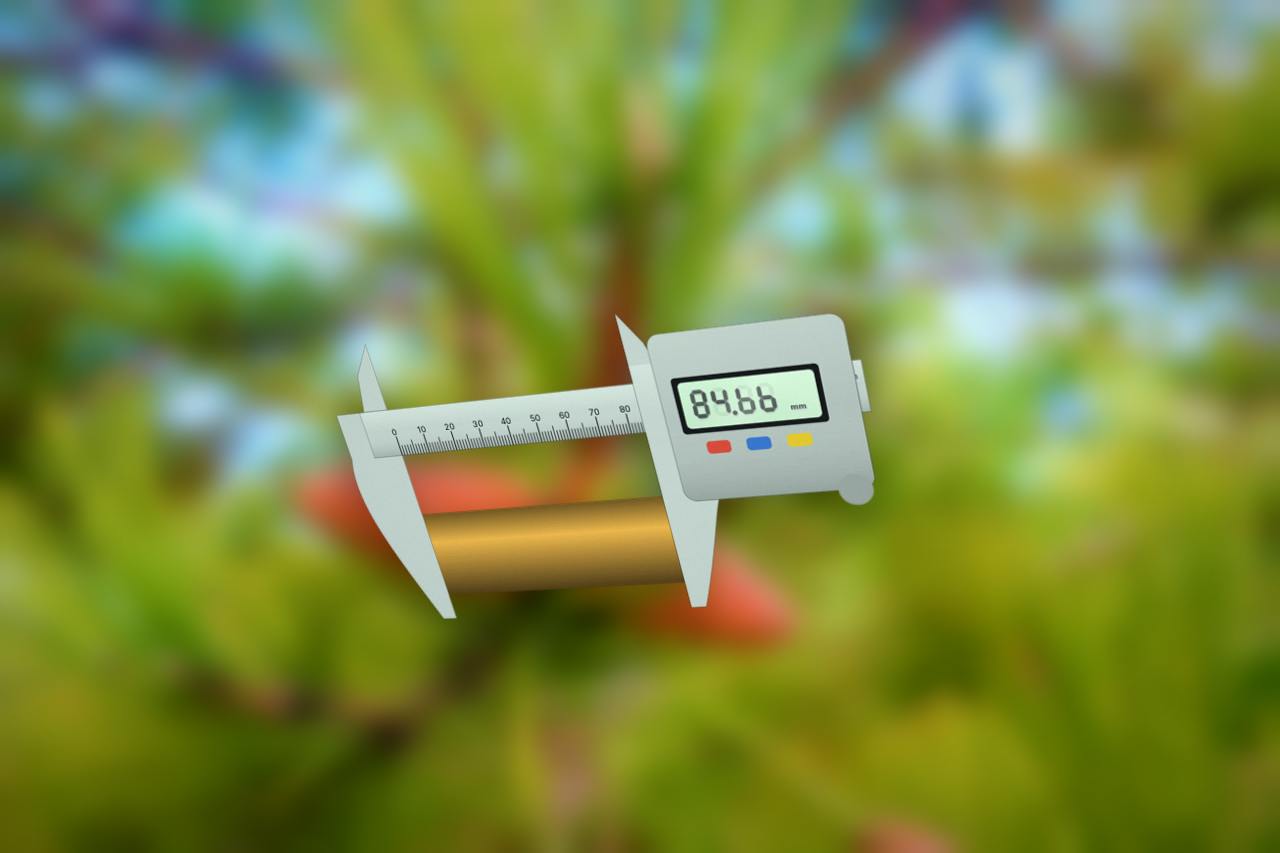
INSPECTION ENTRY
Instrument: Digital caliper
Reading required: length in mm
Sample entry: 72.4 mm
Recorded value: 84.66 mm
